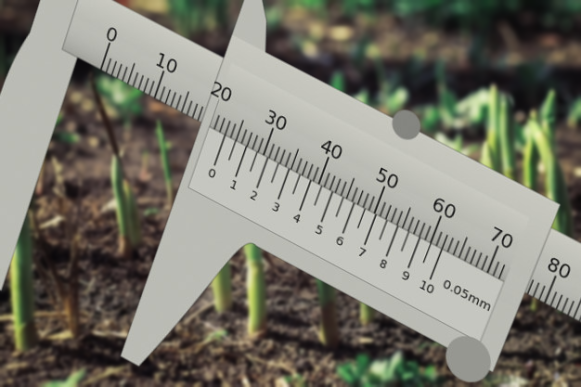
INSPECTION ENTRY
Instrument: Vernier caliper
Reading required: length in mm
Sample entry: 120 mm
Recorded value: 23.0 mm
